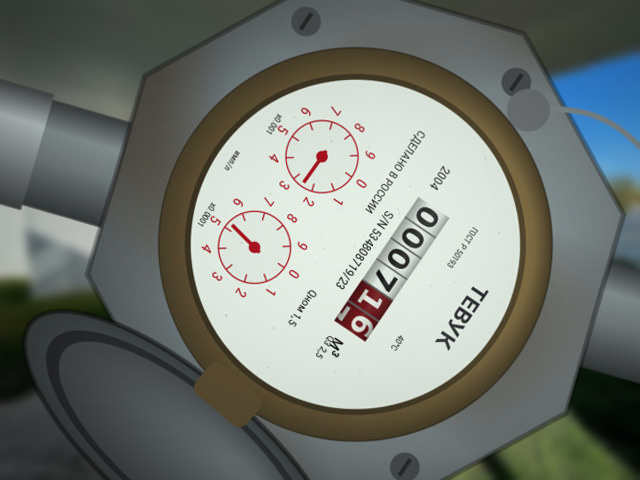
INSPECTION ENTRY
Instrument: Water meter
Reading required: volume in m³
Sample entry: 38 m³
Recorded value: 7.1625 m³
